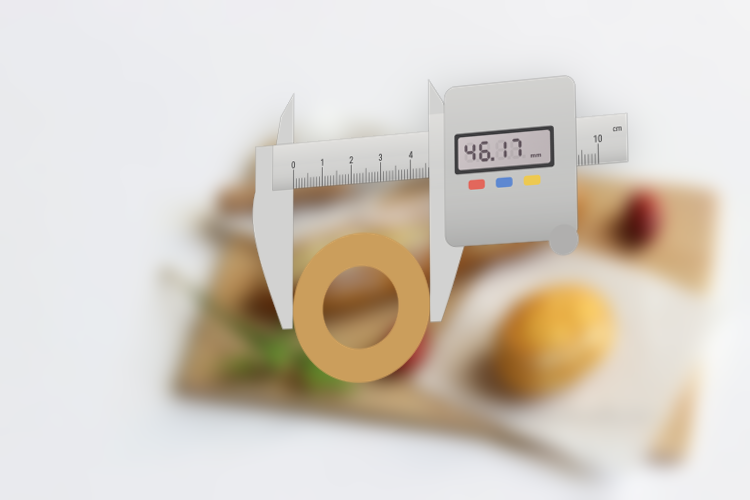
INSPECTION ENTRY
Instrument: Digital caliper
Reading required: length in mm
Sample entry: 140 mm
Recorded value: 46.17 mm
